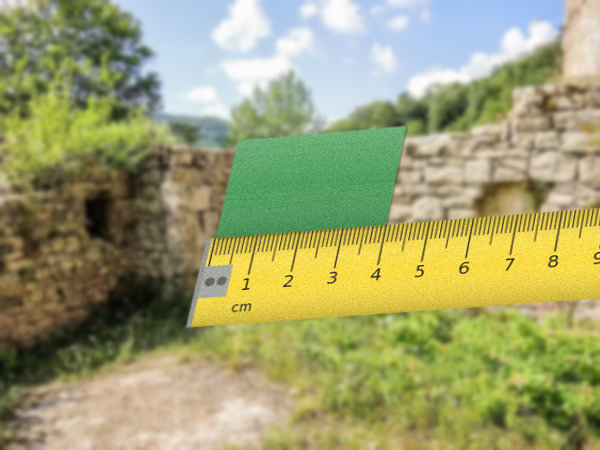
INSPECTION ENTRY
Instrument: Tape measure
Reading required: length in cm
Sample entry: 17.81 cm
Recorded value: 4 cm
